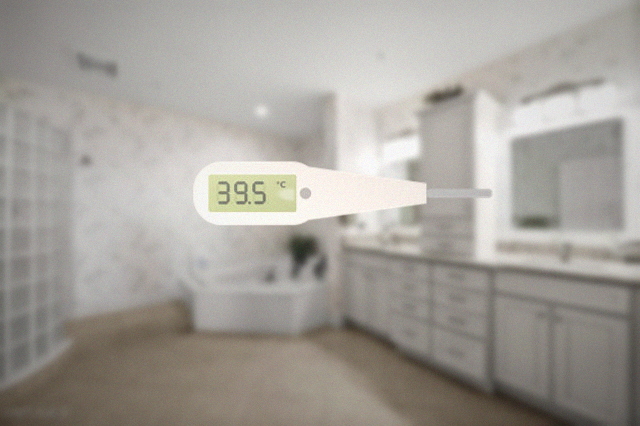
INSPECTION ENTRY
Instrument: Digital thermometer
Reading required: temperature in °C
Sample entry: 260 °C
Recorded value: 39.5 °C
